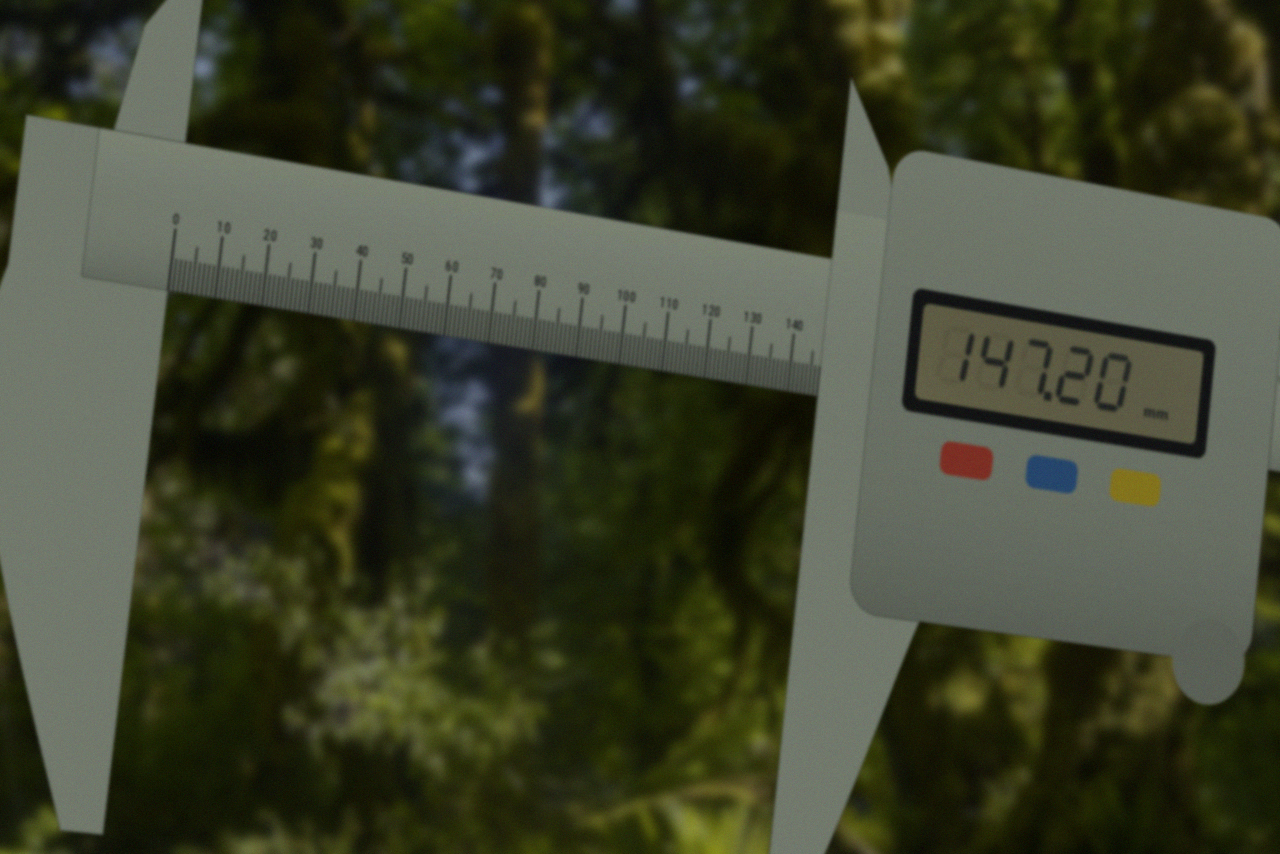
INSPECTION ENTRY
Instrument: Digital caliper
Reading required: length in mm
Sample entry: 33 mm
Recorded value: 147.20 mm
